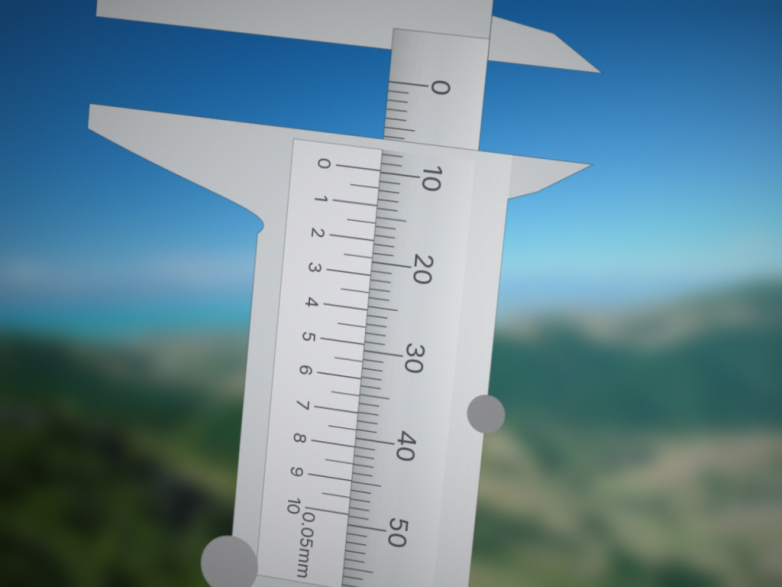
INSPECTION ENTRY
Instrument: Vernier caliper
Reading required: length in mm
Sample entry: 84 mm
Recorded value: 9.8 mm
